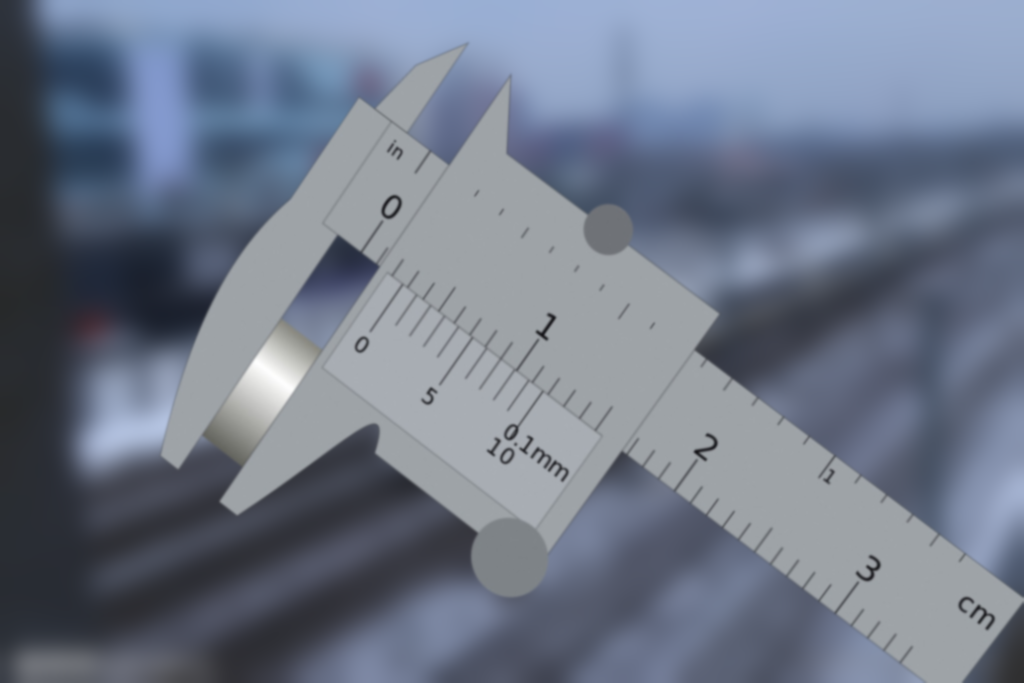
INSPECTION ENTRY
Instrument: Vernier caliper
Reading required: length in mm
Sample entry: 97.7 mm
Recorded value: 2.7 mm
